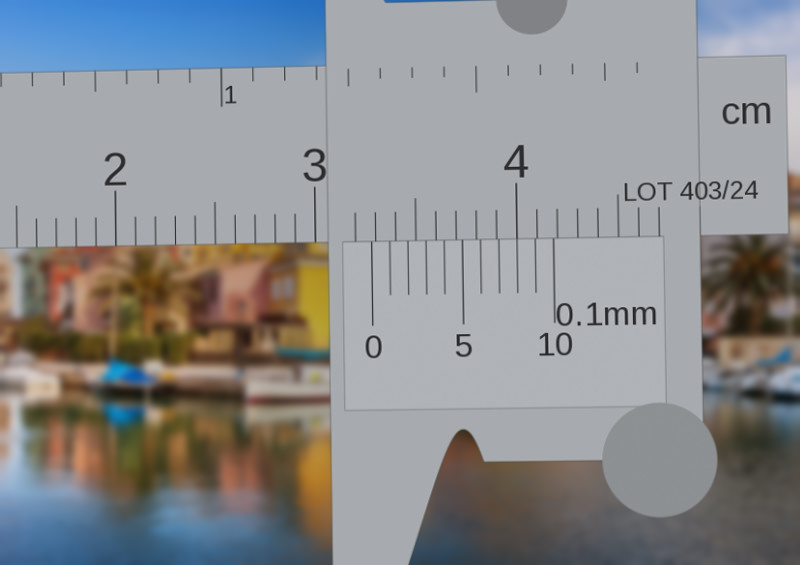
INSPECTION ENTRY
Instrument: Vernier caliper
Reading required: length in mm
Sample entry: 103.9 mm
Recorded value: 32.8 mm
